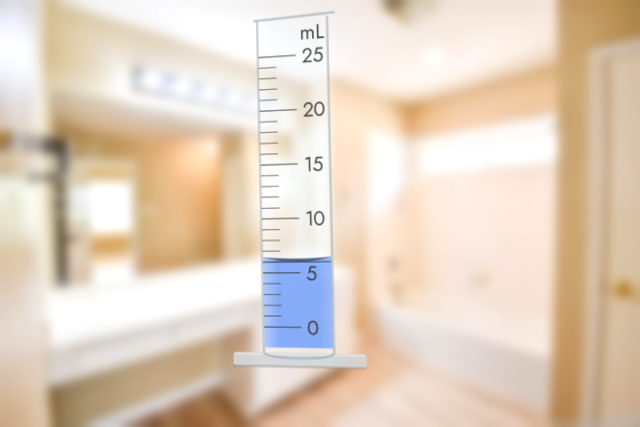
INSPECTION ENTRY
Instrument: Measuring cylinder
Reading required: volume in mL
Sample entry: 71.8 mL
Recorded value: 6 mL
